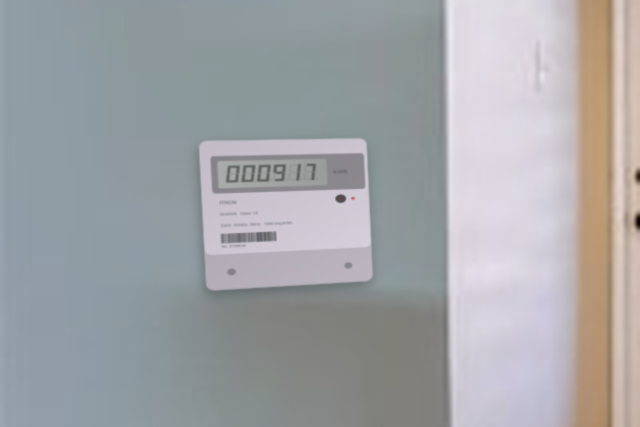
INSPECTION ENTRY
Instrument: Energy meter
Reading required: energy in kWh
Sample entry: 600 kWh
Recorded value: 917 kWh
